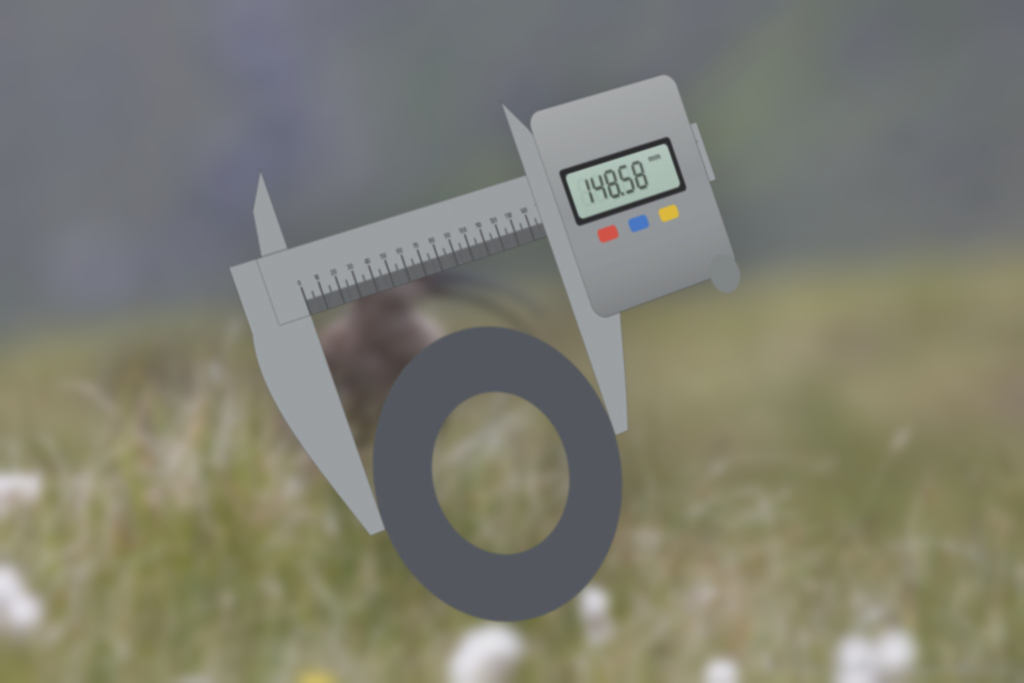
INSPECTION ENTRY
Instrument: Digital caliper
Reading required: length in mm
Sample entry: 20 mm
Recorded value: 148.58 mm
